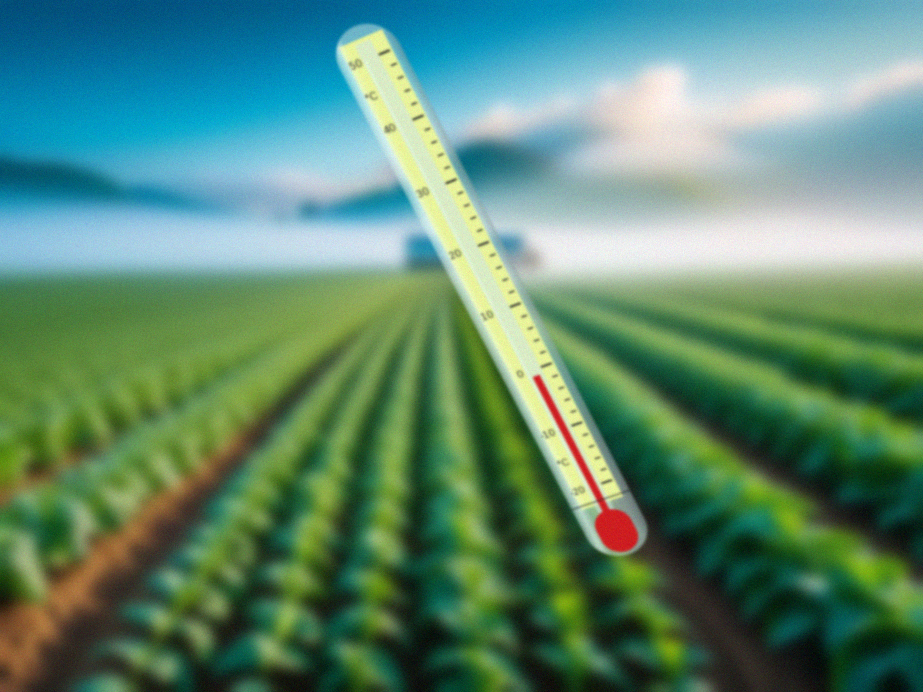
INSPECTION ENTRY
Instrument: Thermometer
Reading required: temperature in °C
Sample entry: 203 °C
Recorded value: -1 °C
